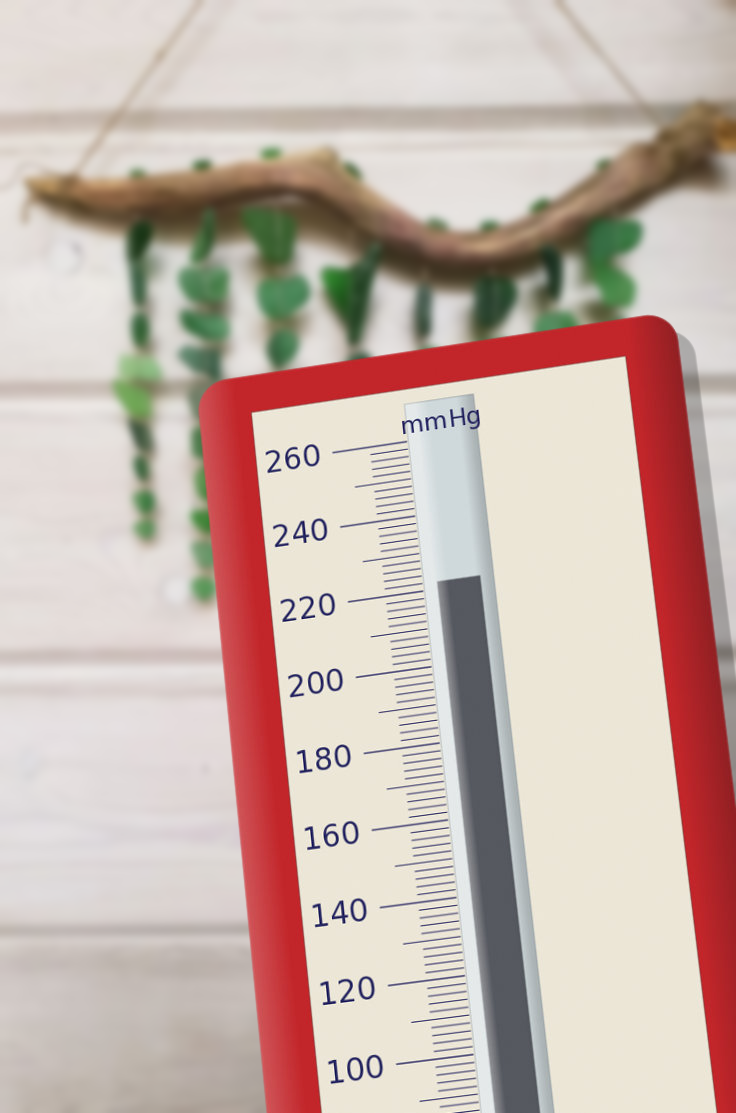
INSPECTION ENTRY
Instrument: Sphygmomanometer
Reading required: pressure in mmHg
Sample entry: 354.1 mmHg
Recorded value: 222 mmHg
